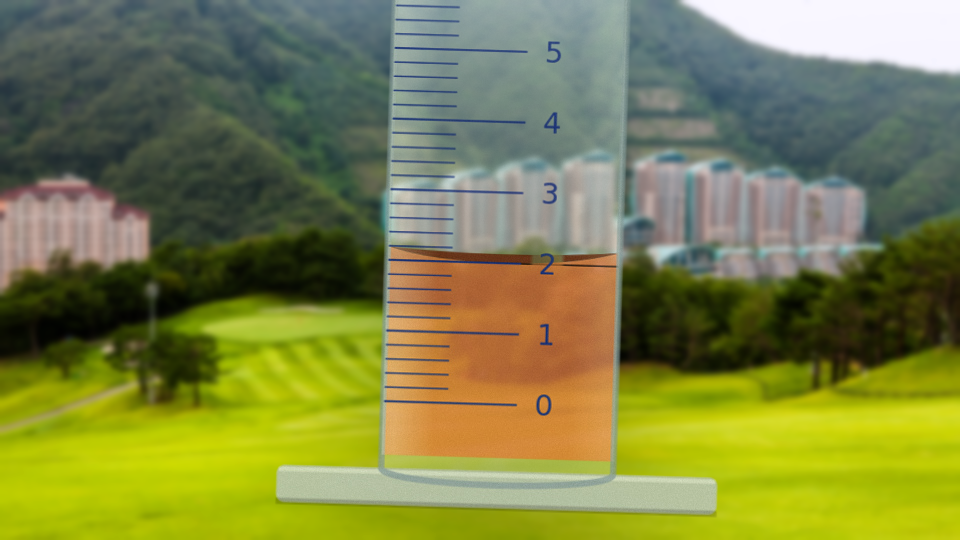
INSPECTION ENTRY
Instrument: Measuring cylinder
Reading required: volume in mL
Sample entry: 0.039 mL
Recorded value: 2 mL
